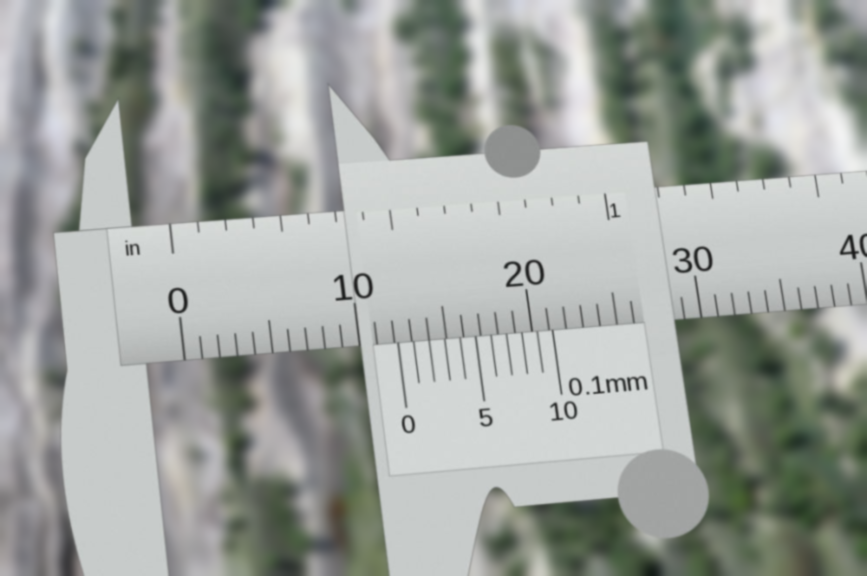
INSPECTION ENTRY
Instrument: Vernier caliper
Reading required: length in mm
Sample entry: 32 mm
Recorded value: 12.2 mm
